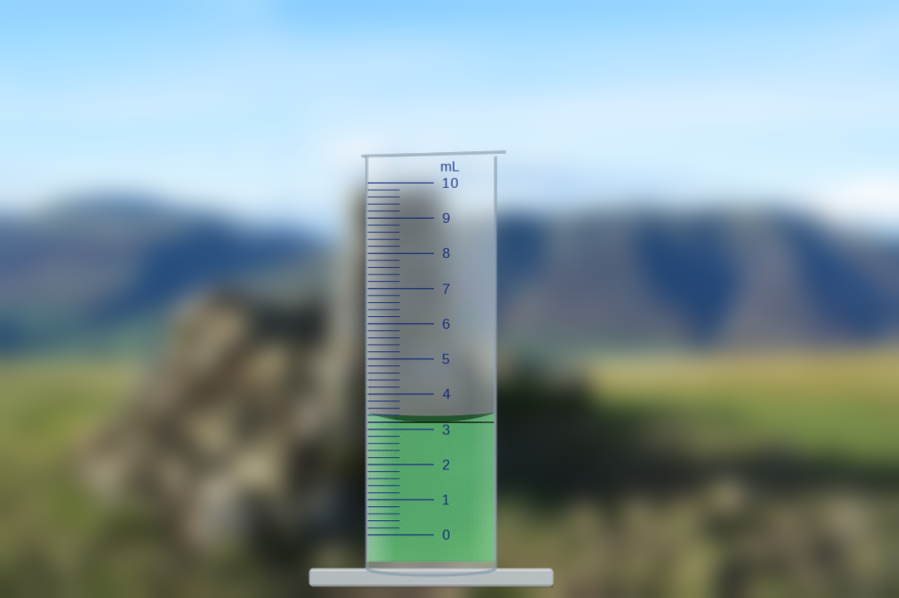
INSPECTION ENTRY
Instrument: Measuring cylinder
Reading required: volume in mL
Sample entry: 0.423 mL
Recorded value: 3.2 mL
